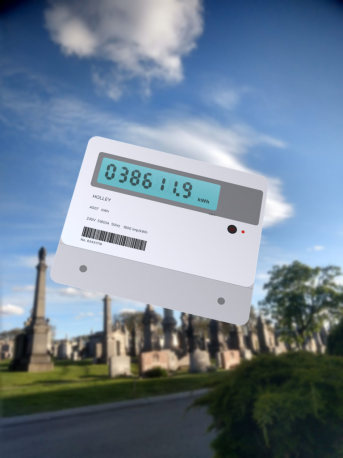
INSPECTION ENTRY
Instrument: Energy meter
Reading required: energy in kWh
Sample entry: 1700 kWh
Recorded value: 38611.9 kWh
